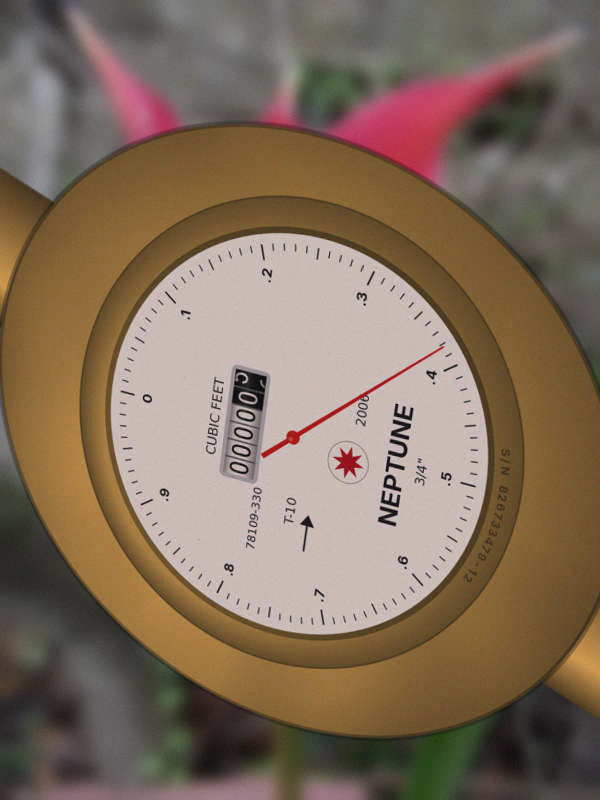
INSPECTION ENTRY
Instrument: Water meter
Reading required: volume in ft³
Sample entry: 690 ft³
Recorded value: 5.38 ft³
